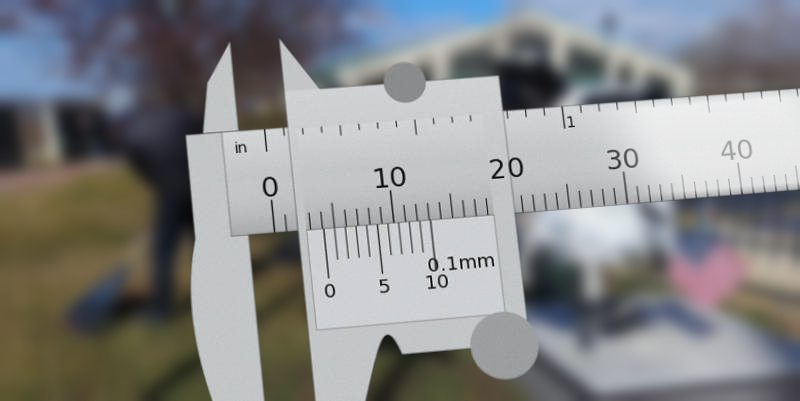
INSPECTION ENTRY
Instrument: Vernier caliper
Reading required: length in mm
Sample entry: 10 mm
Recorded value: 4.1 mm
